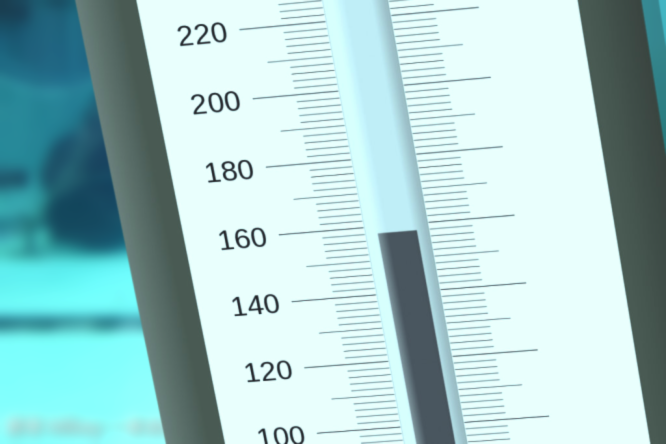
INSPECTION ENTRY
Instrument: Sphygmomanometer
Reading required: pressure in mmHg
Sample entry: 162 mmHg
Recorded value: 158 mmHg
